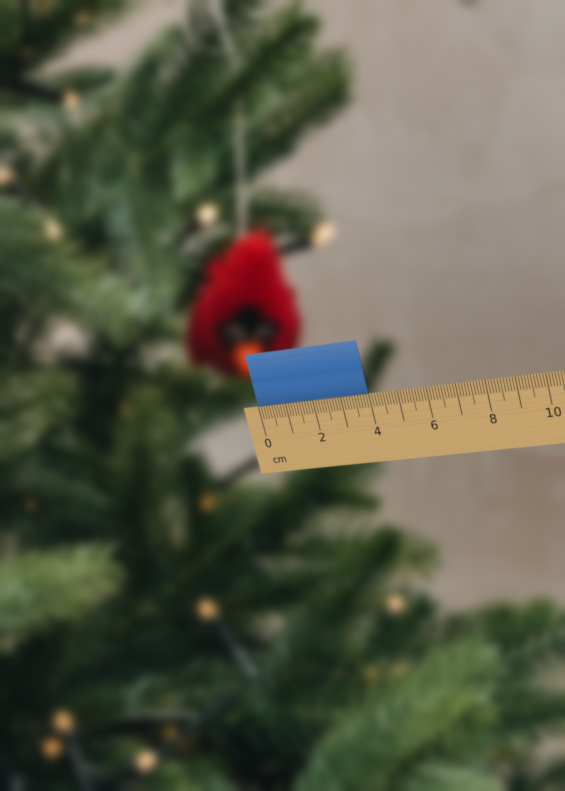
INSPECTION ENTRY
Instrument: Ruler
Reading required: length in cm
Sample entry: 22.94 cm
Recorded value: 4 cm
